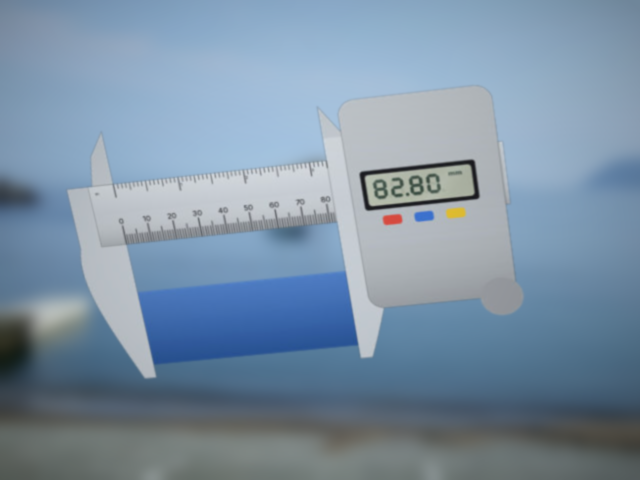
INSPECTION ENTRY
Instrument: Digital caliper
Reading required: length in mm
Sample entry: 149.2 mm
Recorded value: 82.80 mm
